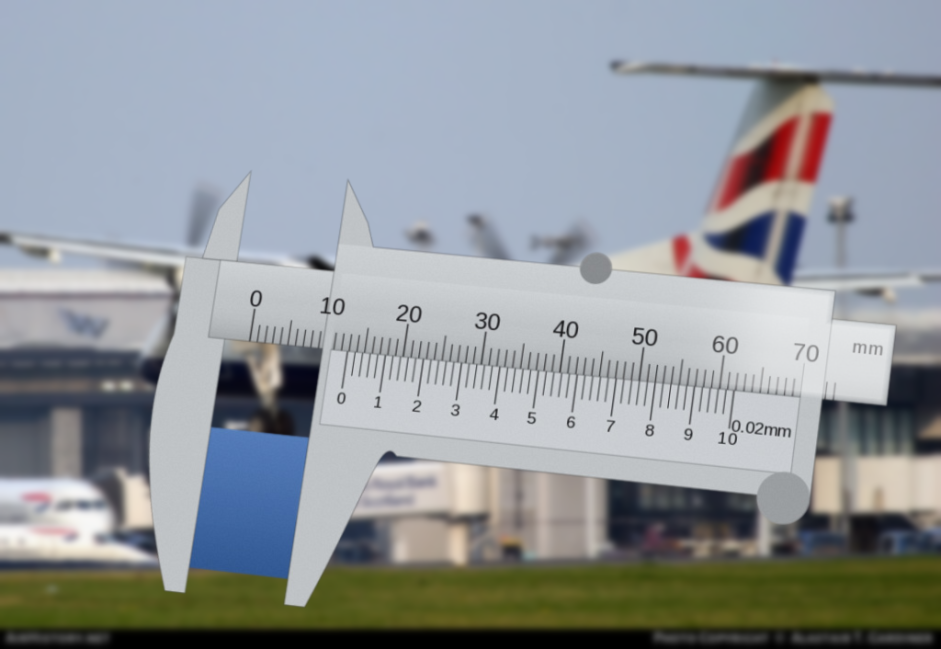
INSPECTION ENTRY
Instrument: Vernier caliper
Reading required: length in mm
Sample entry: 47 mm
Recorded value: 12.8 mm
